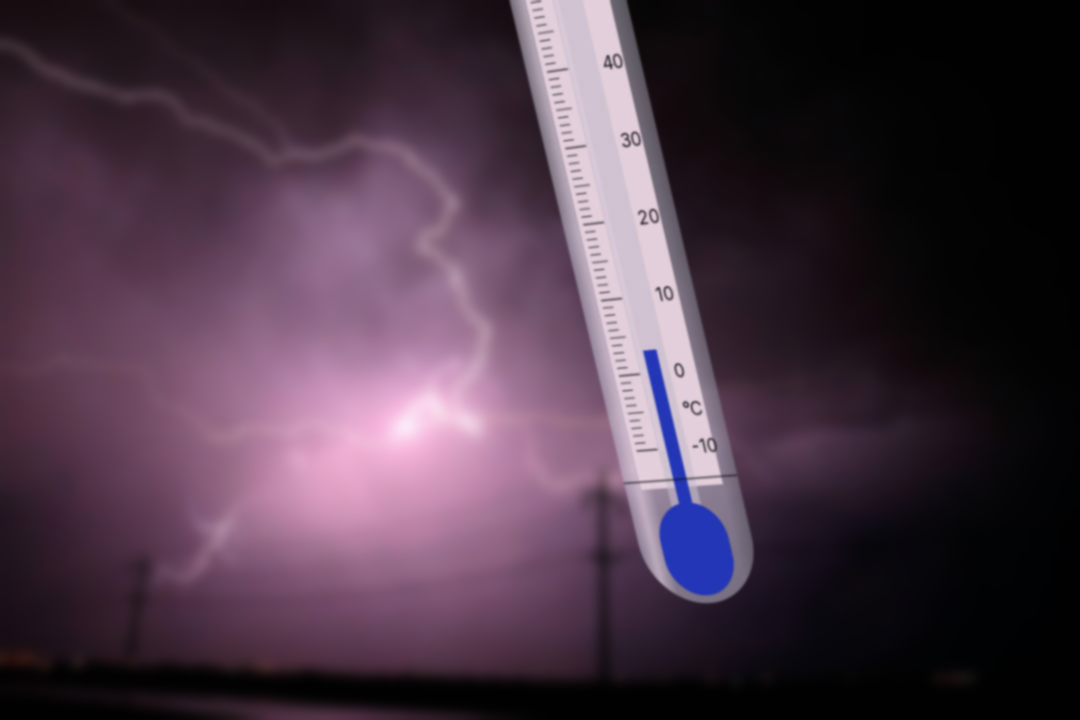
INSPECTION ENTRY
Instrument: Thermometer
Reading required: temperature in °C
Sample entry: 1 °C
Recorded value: 3 °C
